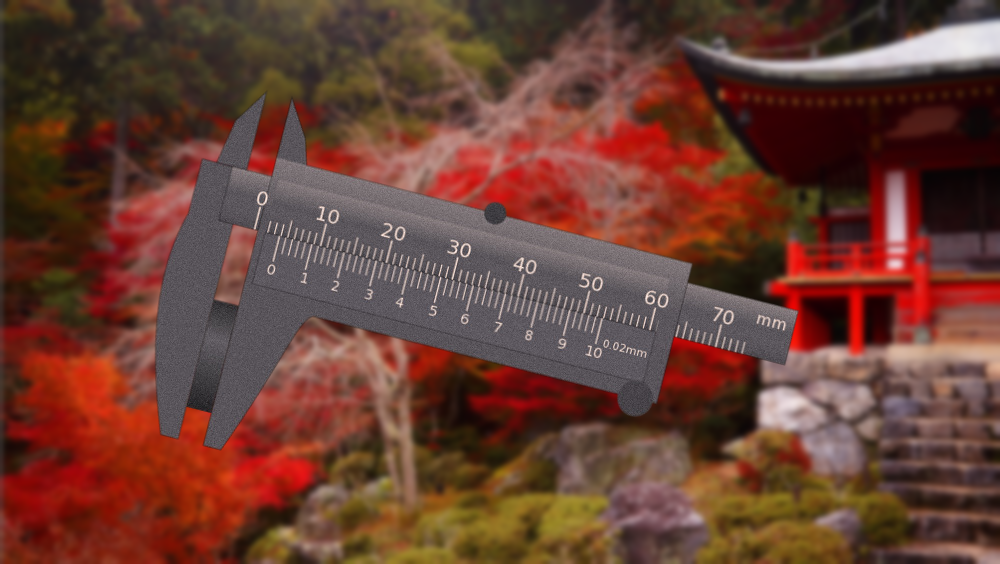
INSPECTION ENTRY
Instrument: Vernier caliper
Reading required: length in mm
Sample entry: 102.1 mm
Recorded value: 3.8 mm
